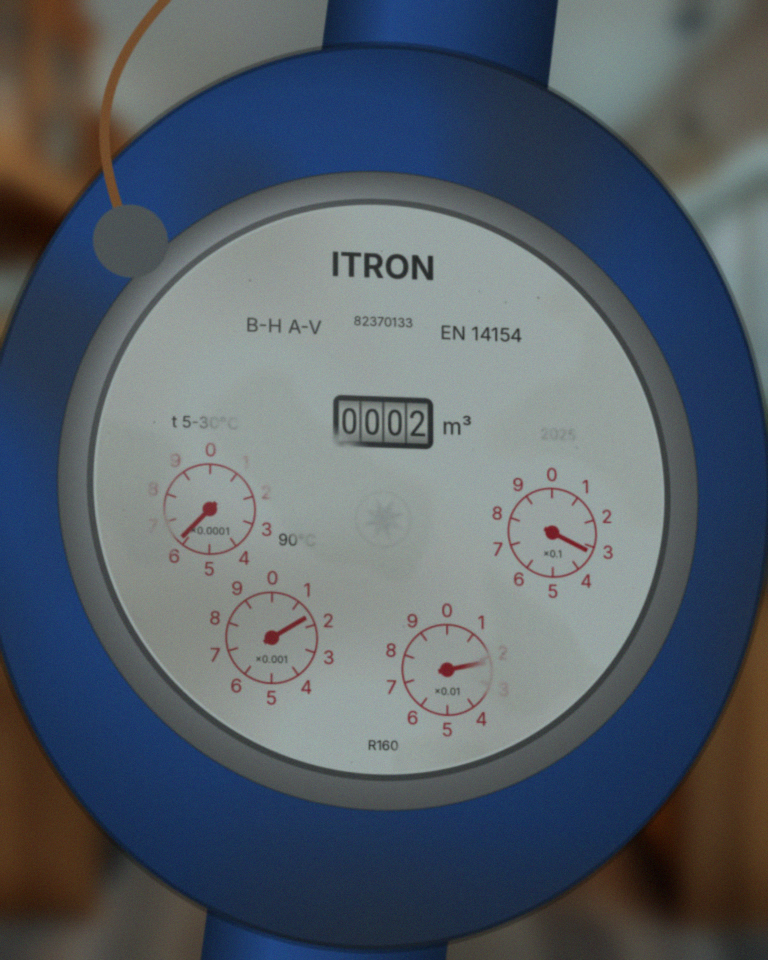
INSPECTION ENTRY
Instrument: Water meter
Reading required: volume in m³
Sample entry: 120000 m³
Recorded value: 2.3216 m³
